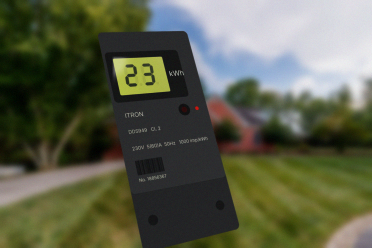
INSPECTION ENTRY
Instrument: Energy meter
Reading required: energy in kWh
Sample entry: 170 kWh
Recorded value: 23 kWh
